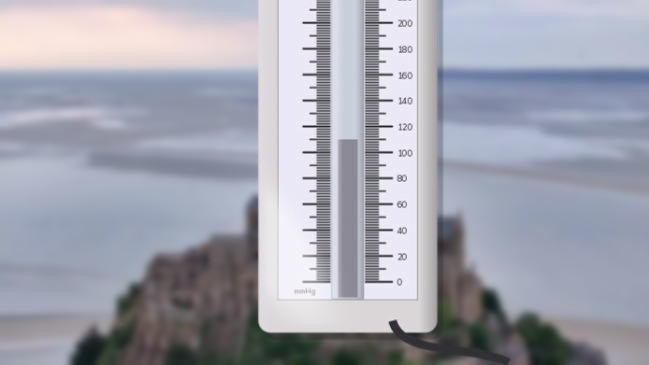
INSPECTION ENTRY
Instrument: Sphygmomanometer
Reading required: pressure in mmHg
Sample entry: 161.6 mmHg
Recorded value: 110 mmHg
